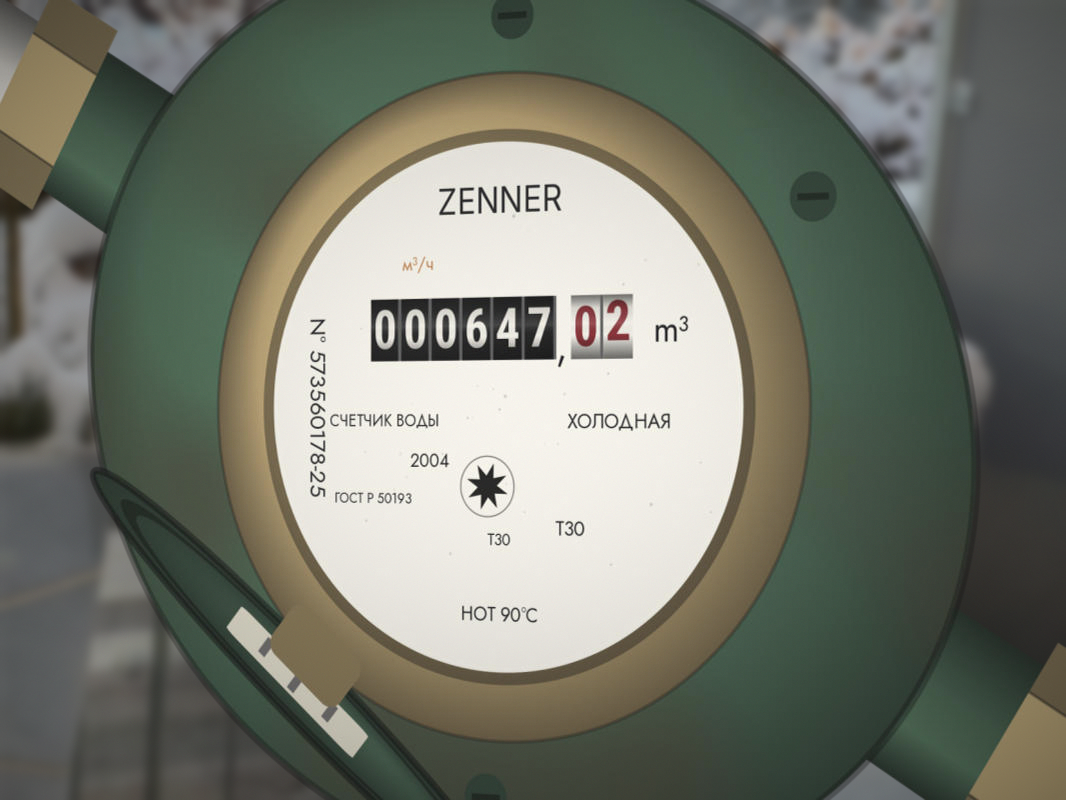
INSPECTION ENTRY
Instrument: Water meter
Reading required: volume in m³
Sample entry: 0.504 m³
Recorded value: 647.02 m³
